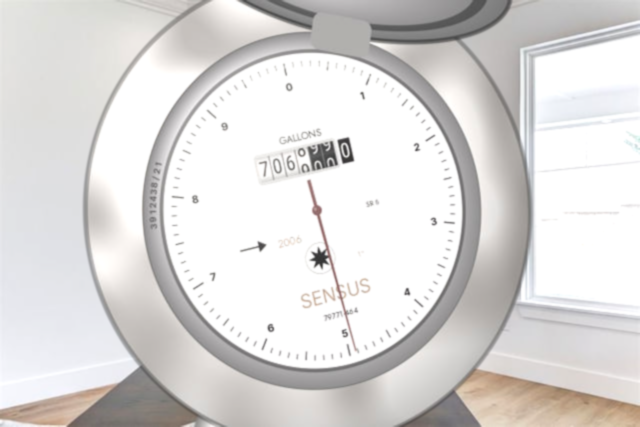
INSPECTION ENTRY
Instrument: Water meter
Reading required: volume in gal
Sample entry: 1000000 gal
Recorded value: 7068994.9 gal
